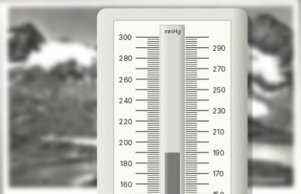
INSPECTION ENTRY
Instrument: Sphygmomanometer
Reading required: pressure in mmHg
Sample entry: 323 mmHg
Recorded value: 190 mmHg
